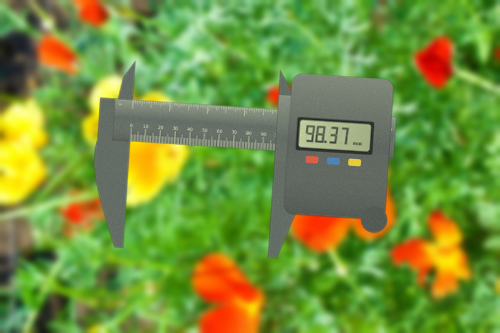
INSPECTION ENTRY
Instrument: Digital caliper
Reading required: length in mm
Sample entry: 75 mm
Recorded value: 98.37 mm
